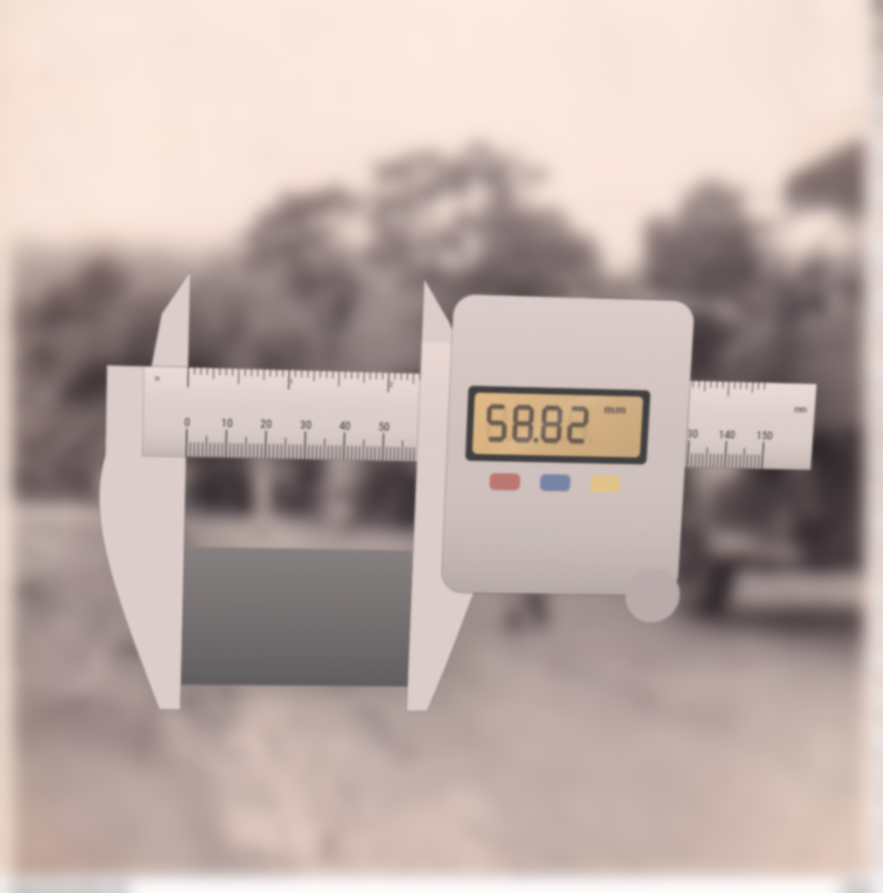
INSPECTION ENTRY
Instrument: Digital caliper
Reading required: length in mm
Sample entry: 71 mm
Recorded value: 58.82 mm
